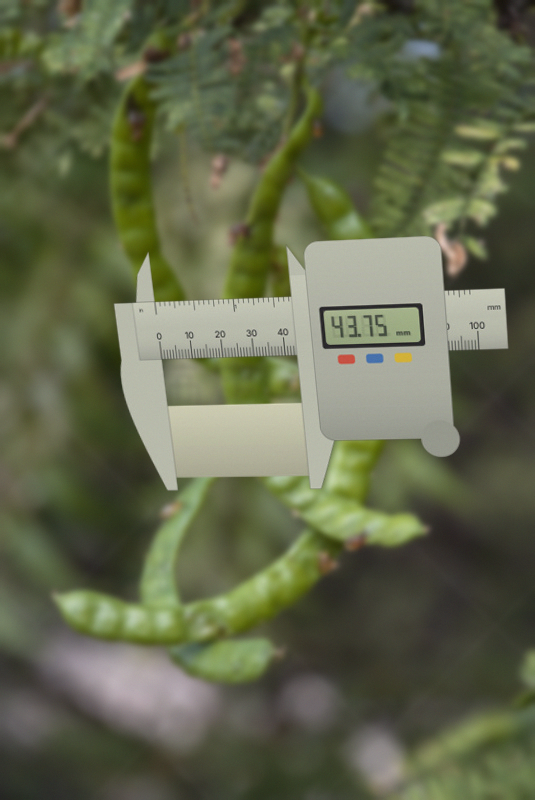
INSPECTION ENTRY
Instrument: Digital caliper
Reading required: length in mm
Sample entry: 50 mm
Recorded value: 43.75 mm
